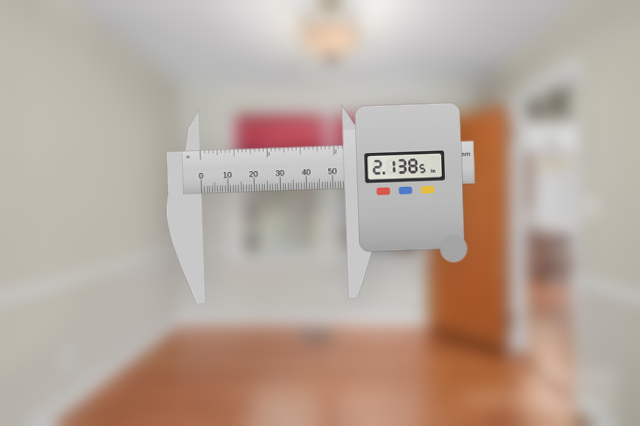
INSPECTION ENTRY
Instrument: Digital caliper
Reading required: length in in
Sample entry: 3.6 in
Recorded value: 2.1385 in
